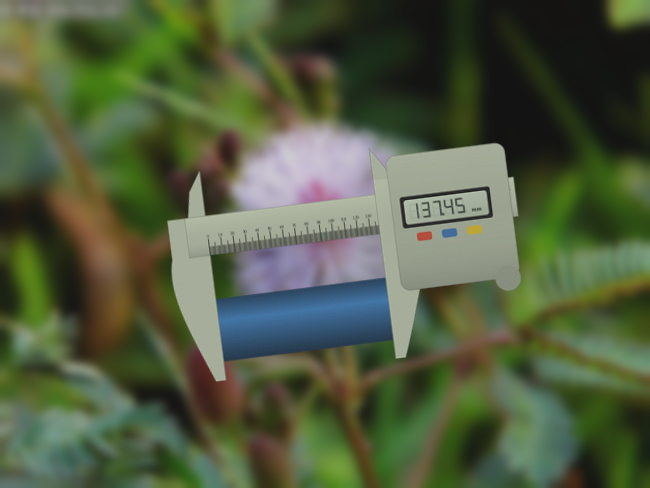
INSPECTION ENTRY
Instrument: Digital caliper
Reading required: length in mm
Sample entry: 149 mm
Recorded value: 137.45 mm
